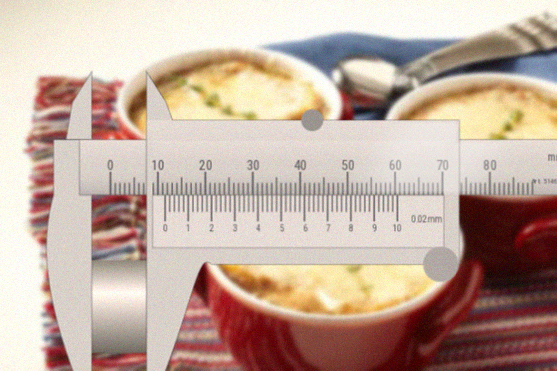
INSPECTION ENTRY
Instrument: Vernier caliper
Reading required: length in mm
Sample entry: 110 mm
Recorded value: 11.5 mm
